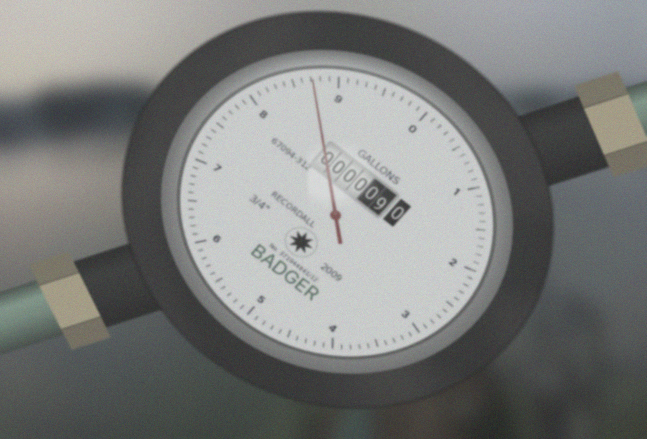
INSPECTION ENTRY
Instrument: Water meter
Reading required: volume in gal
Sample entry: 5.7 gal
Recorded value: 88.7 gal
